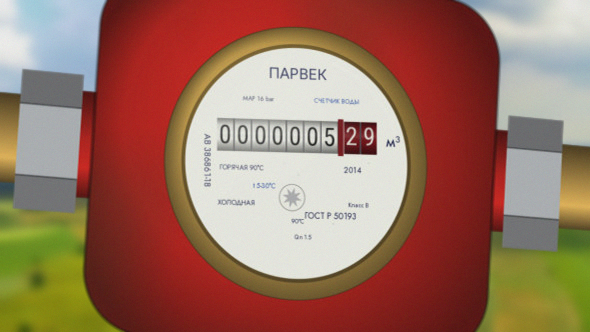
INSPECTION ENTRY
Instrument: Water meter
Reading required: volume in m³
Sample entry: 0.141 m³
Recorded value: 5.29 m³
